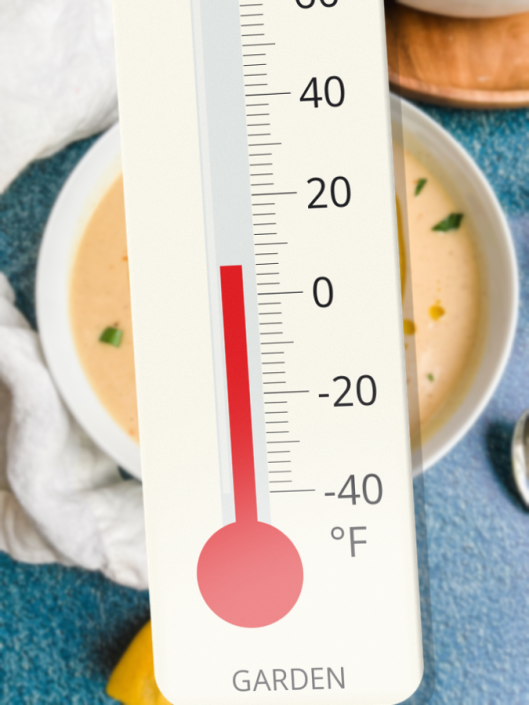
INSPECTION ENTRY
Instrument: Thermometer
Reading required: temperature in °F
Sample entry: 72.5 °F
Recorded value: 6 °F
